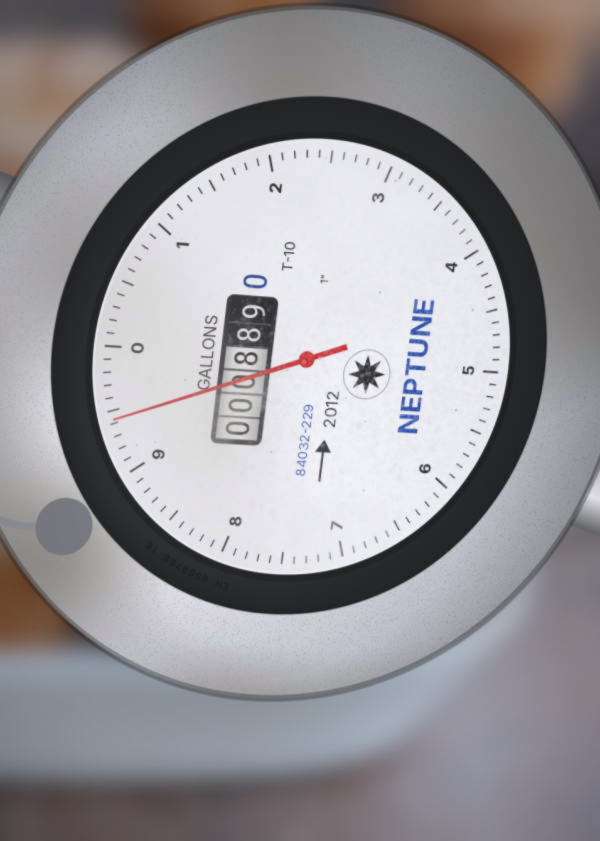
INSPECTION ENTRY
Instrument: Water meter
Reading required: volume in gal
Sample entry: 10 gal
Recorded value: 8889.4 gal
